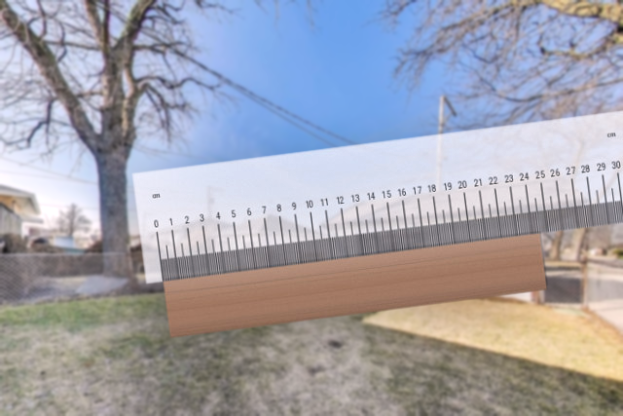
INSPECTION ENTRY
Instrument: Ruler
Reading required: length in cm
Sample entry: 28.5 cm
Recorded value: 24.5 cm
